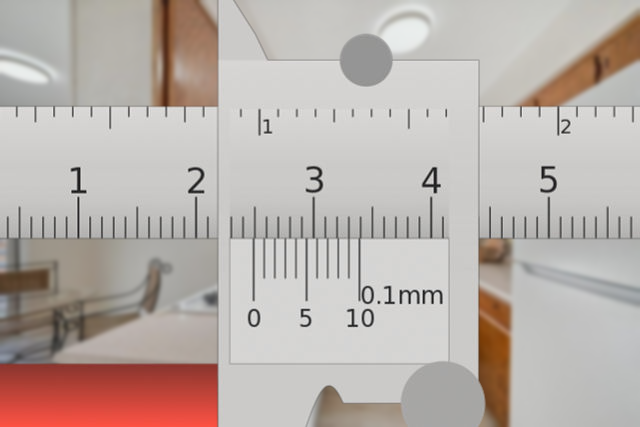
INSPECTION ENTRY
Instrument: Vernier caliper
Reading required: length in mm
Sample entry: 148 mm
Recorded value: 24.9 mm
